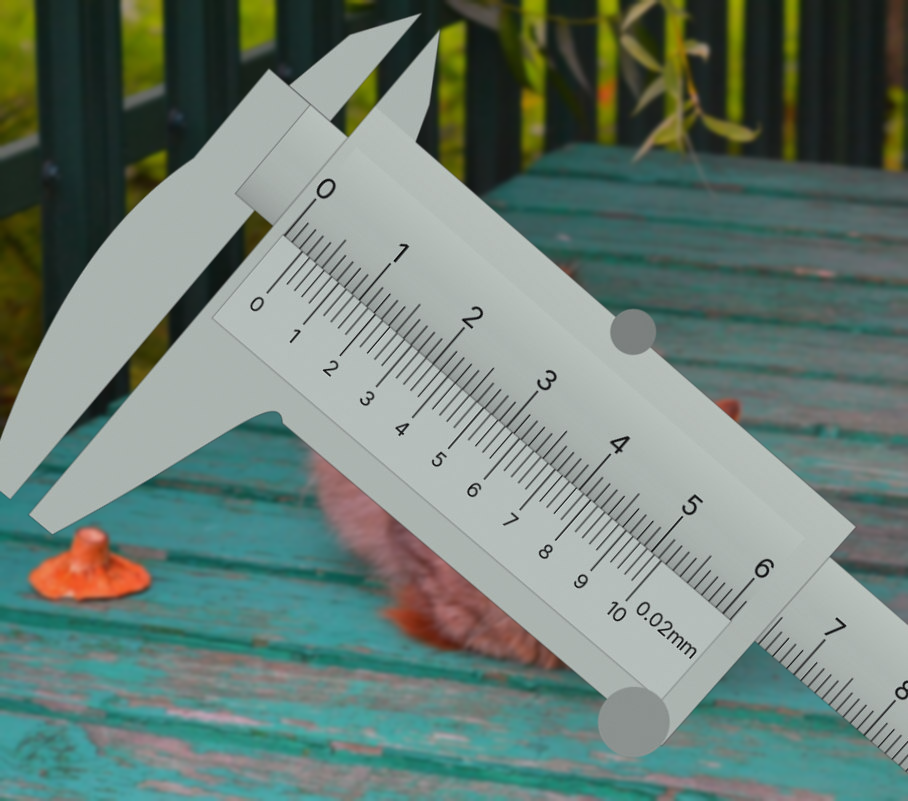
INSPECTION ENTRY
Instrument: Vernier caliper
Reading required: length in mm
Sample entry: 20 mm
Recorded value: 2.4 mm
